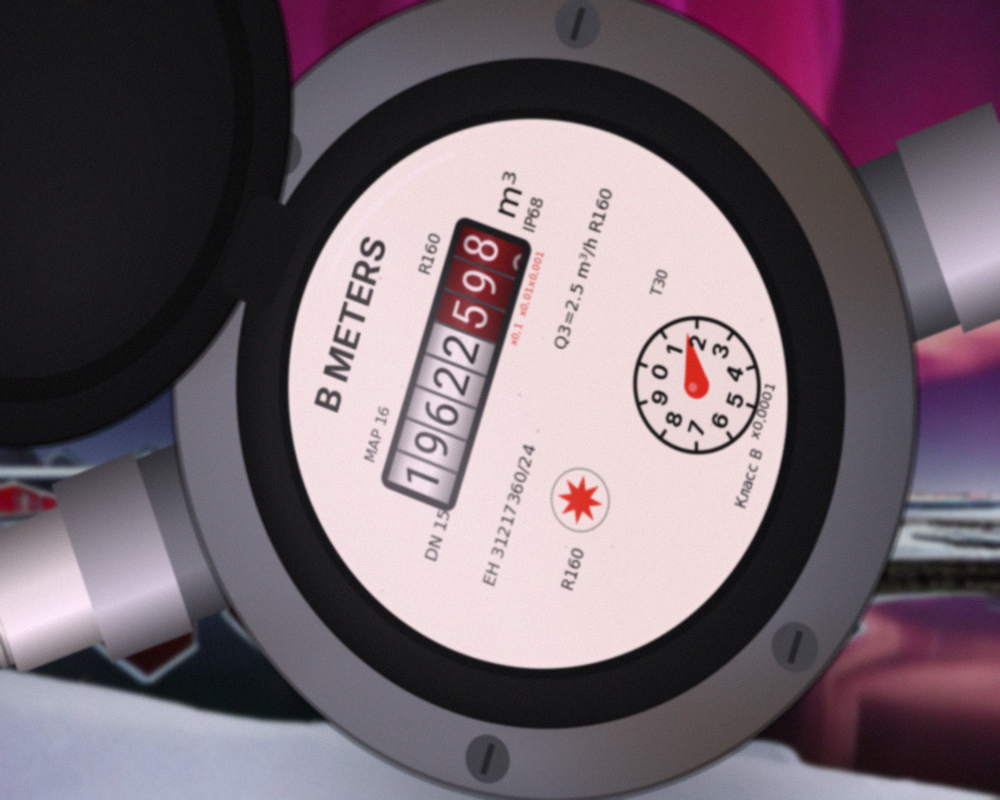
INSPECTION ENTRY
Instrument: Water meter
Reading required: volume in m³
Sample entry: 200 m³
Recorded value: 19622.5981 m³
